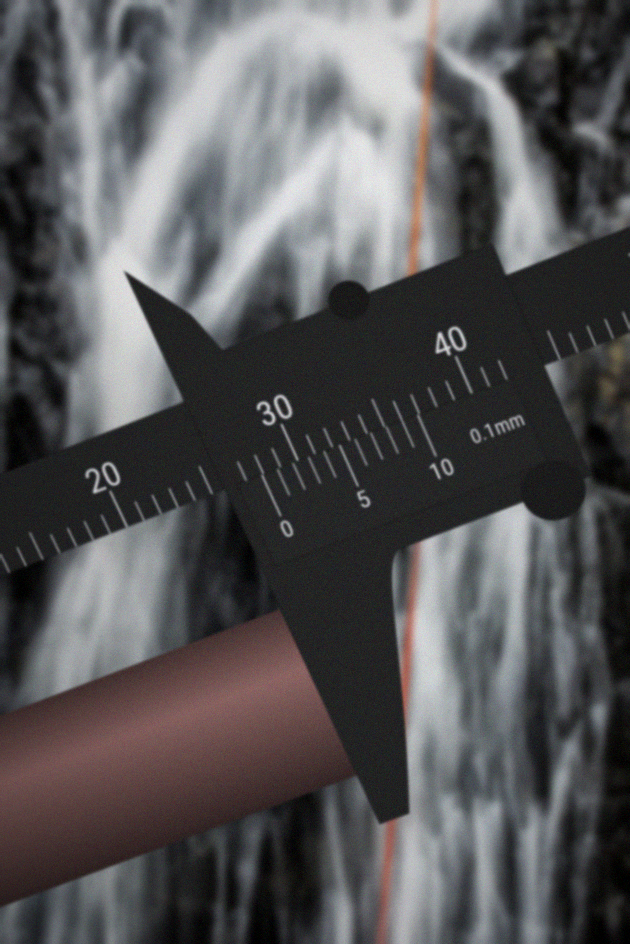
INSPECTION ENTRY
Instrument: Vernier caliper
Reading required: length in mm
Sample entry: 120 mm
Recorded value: 27.9 mm
